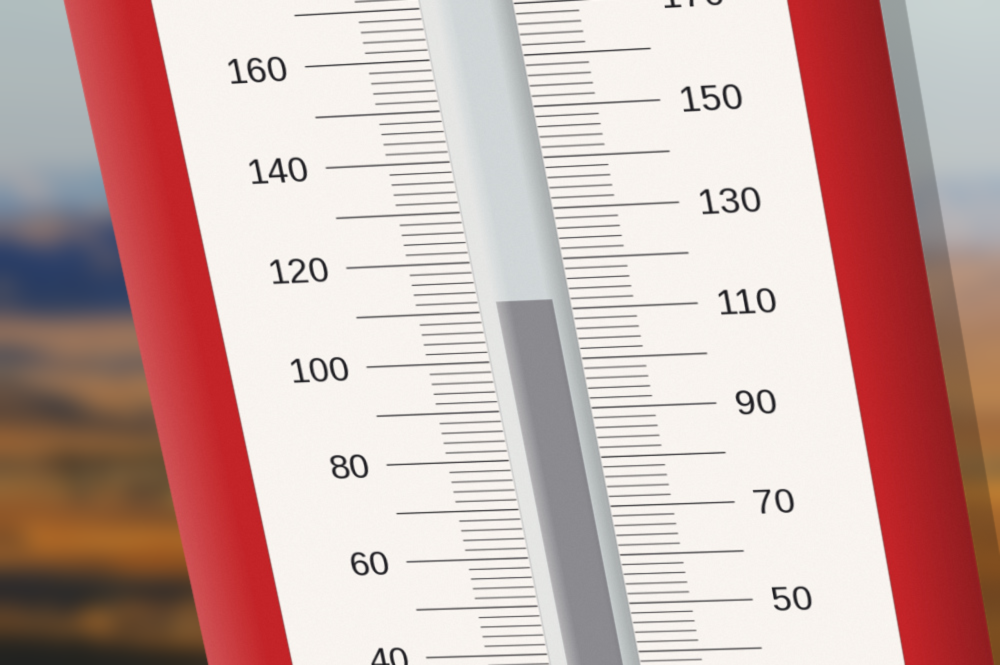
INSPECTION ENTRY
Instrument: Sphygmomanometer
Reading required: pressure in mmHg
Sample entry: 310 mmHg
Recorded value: 112 mmHg
